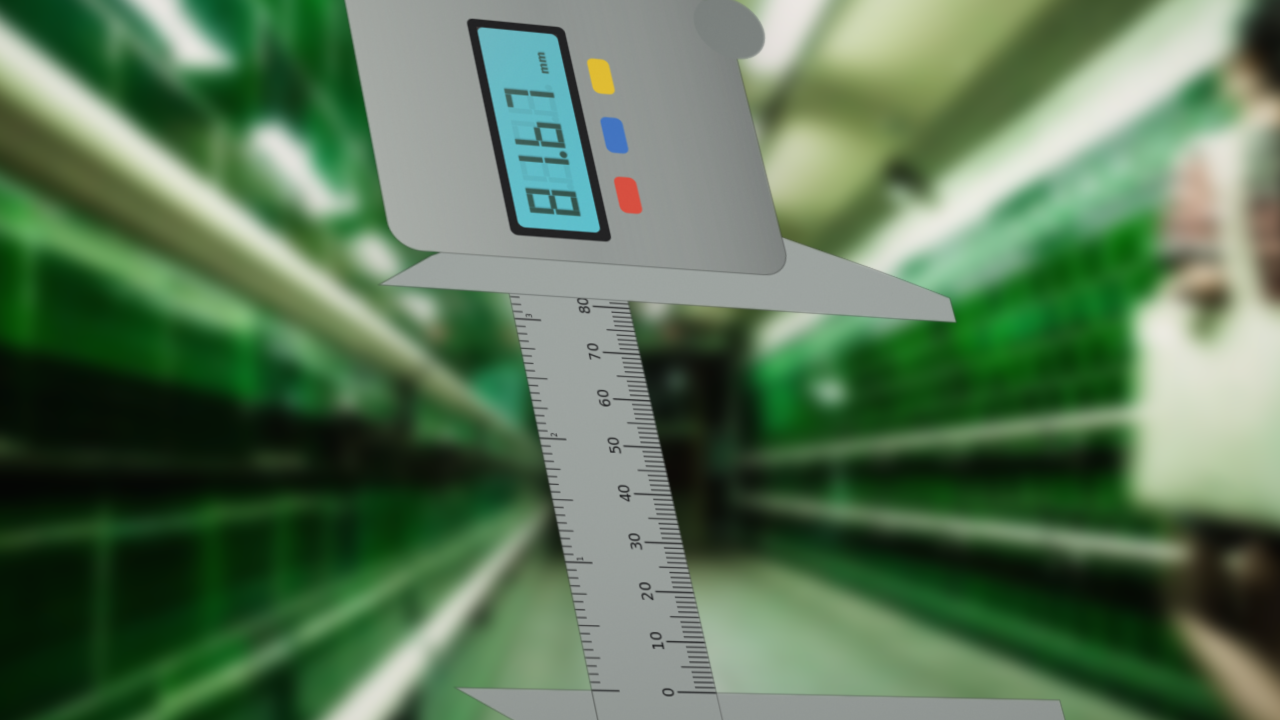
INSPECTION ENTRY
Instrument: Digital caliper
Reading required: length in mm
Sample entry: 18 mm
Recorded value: 81.67 mm
